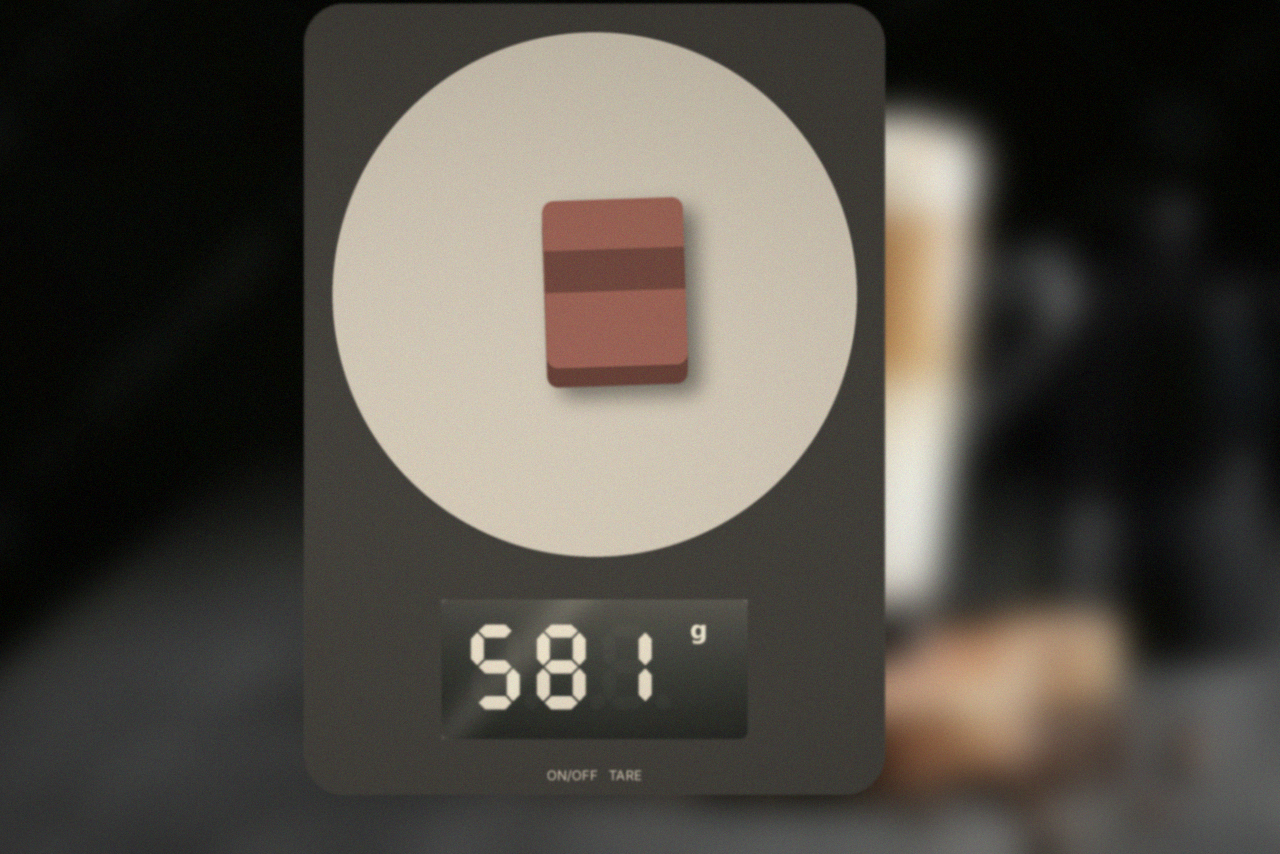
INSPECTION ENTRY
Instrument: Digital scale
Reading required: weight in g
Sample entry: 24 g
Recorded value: 581 g
